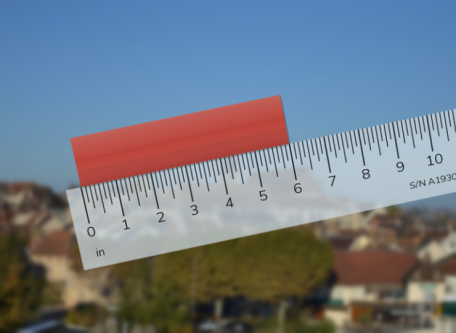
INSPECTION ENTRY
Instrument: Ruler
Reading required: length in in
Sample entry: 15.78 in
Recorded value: 6 in
